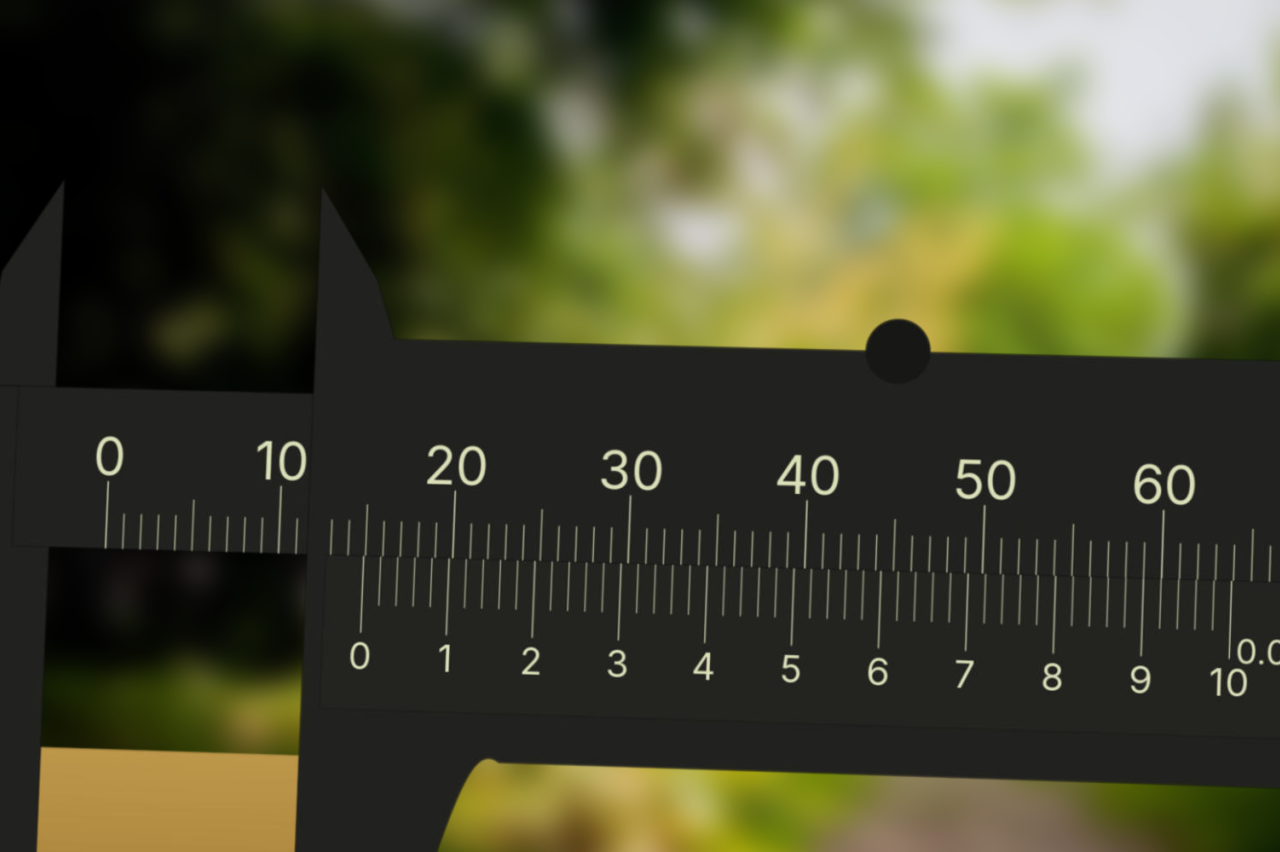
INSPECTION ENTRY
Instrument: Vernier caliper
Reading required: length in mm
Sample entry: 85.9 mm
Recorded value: 14.9 mm
